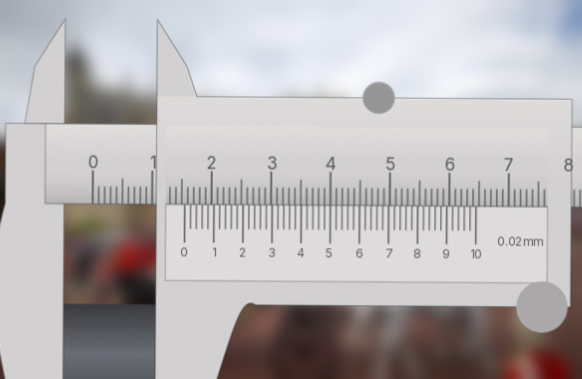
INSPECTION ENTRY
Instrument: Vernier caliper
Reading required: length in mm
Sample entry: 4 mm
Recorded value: 15.5 mm
